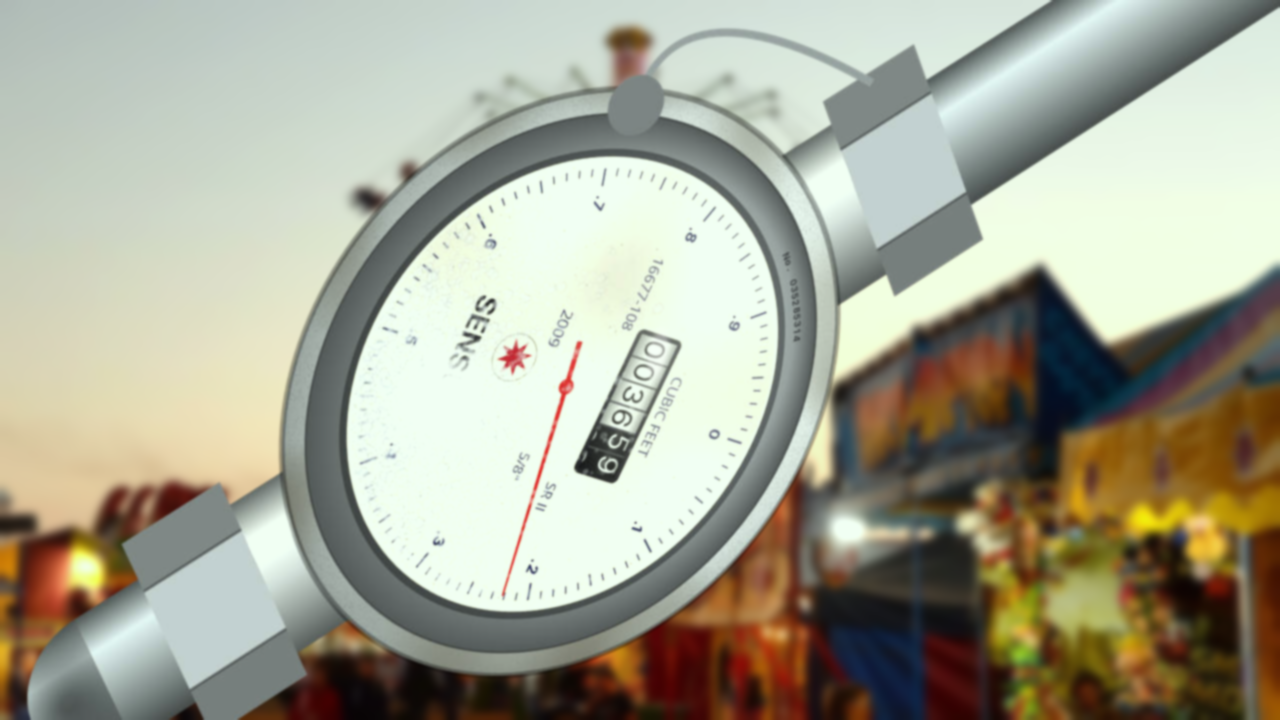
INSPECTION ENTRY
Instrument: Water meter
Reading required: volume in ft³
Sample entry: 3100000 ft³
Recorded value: 3659.22 ft³
